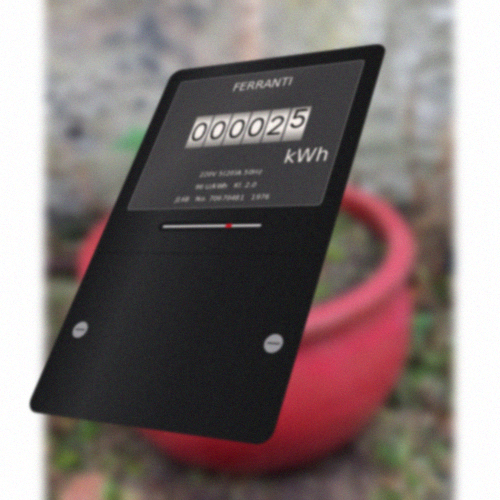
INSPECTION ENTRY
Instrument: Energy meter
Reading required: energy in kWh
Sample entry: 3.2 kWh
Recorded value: 25 kWh
